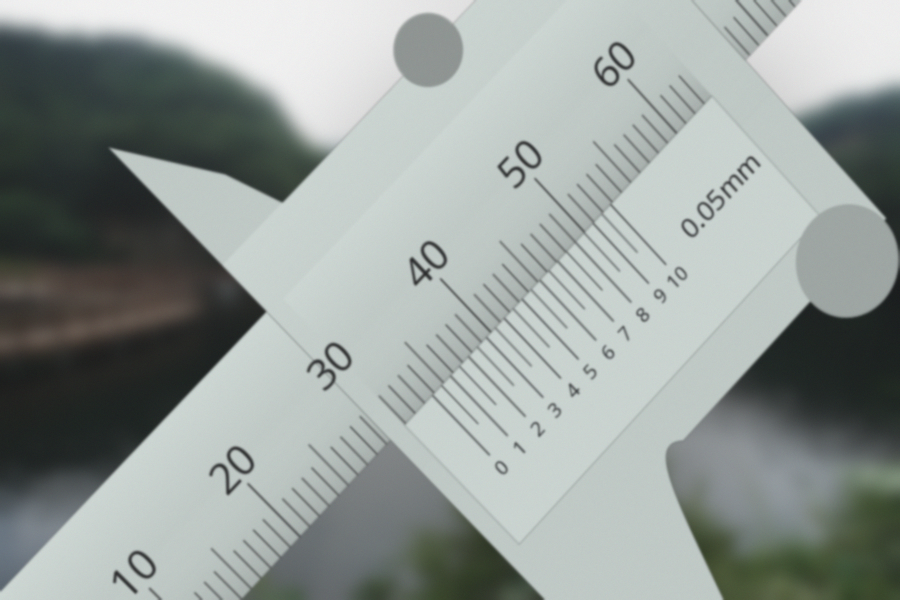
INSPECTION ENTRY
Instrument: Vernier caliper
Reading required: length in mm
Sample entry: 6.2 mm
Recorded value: 33.8 mm
